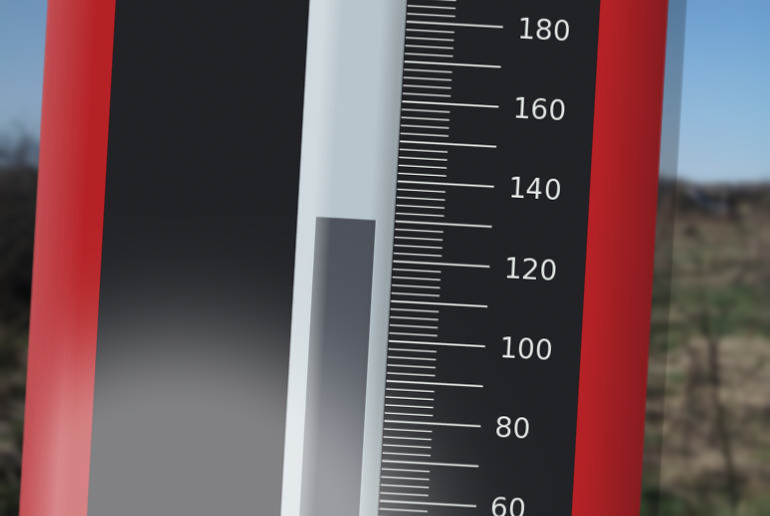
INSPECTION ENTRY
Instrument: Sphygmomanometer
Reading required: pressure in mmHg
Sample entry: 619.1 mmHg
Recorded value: 130 mmHg
